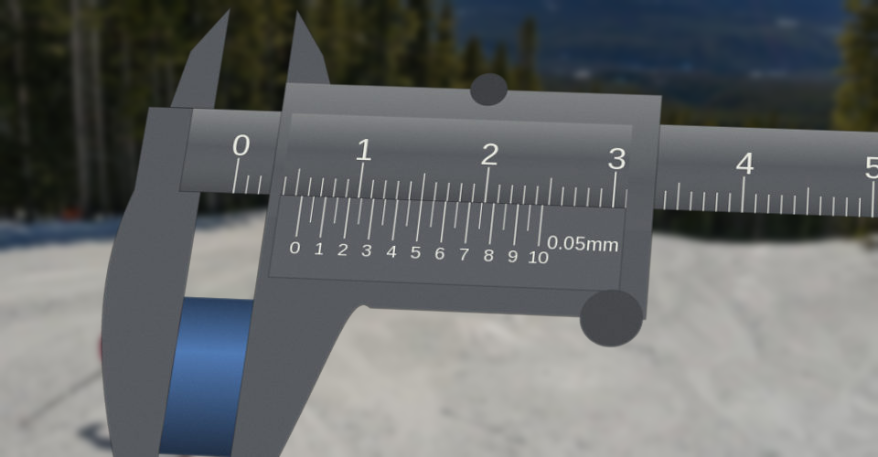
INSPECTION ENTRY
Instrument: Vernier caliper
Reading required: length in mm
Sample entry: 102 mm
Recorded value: 5.5 mm
